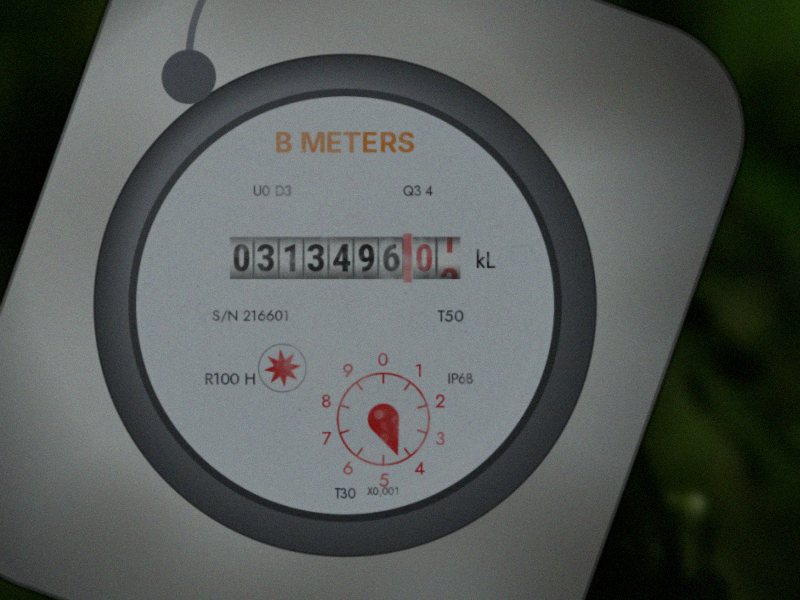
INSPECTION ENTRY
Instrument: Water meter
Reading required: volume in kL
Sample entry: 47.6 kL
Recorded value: 313496.014 kL
